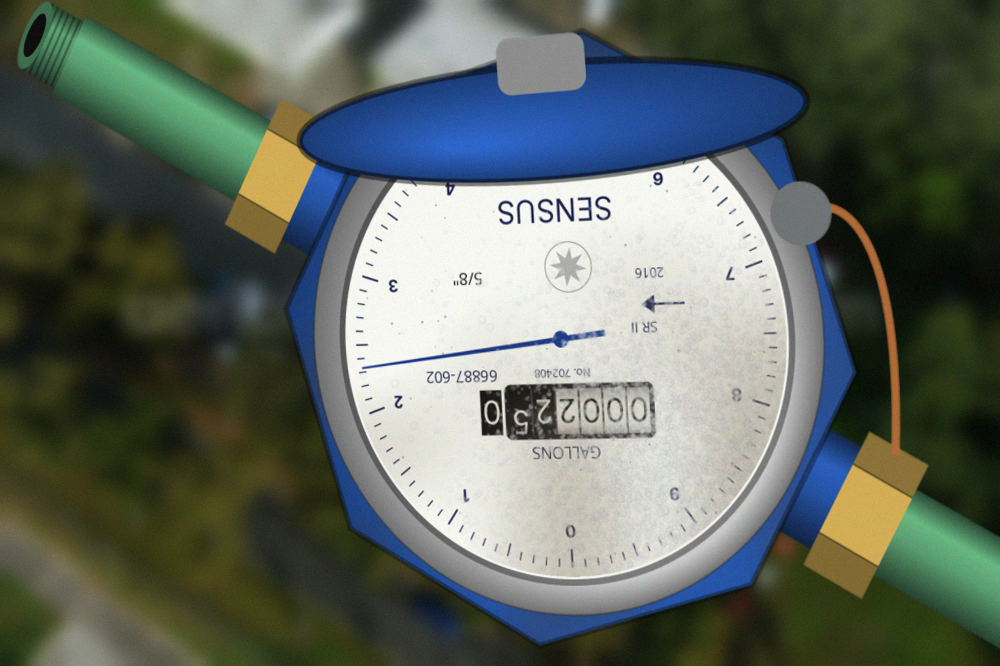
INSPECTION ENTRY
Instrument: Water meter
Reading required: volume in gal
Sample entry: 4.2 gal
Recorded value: 2252.3 gal
